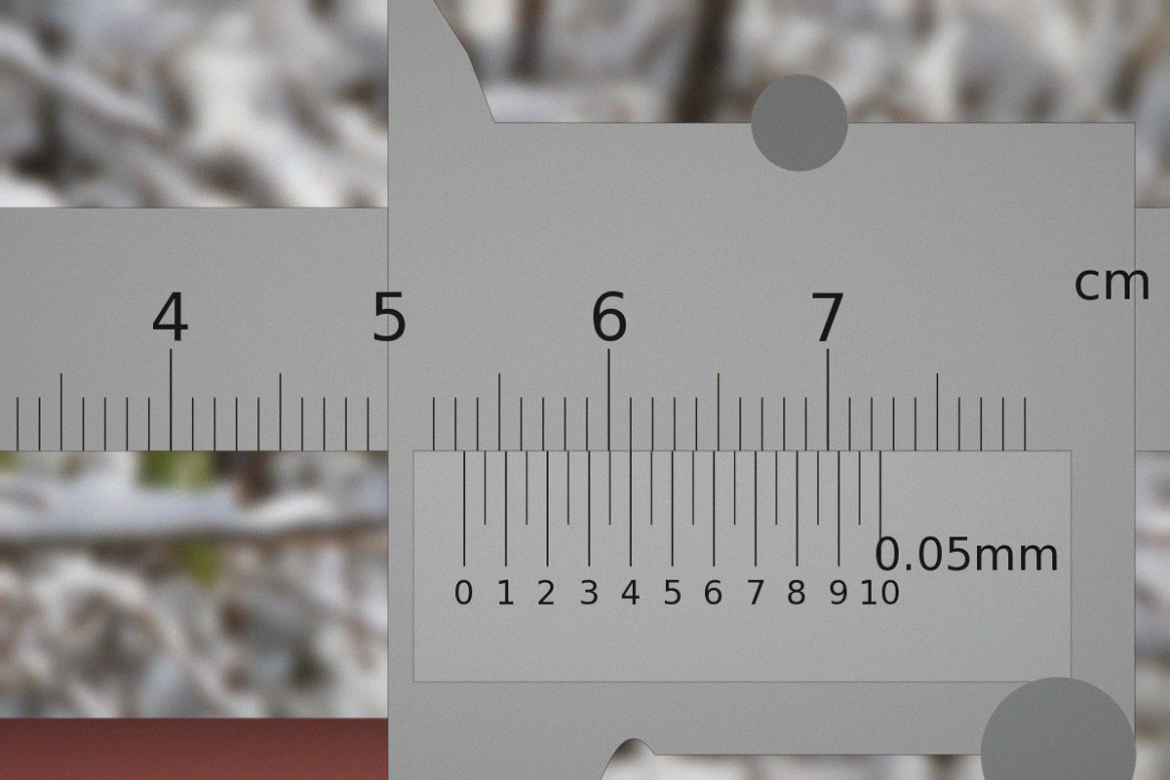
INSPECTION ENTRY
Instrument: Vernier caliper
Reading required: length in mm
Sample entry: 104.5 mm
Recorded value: 53.40 mm
